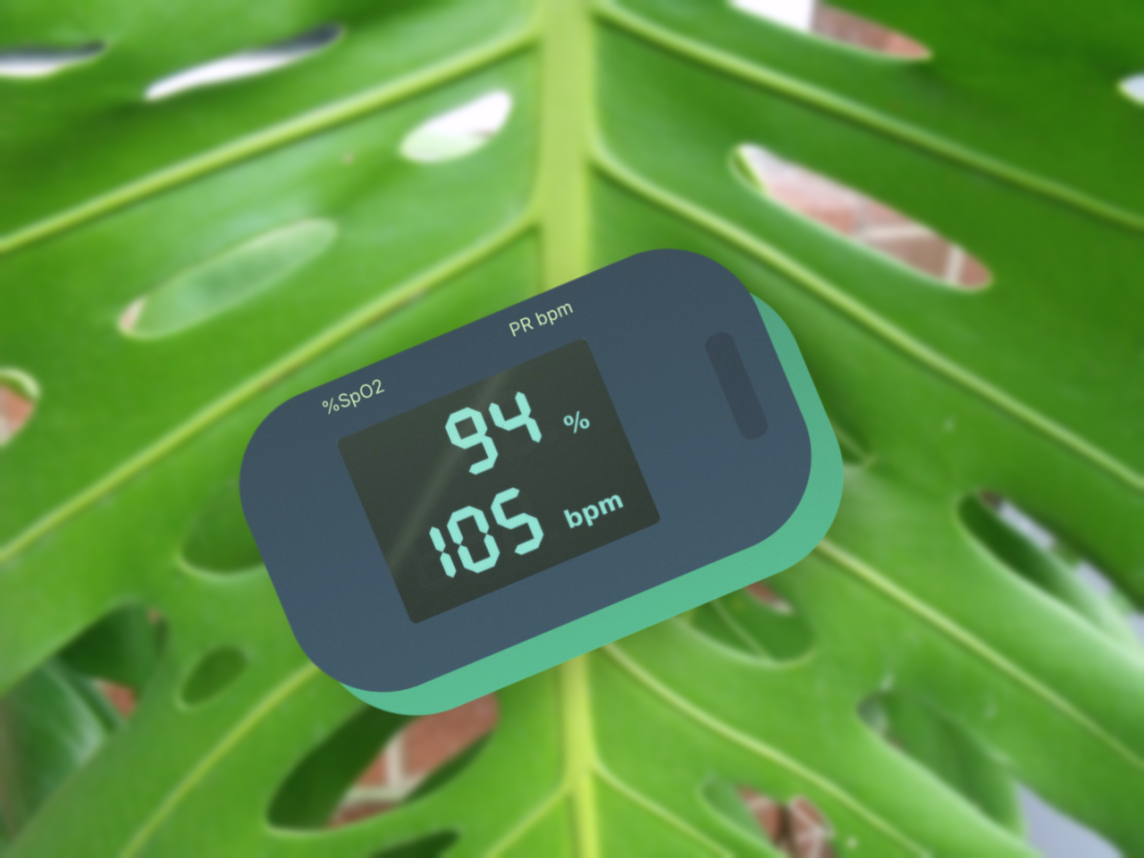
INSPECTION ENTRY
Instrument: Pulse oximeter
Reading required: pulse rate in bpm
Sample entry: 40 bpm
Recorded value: 105 bpm
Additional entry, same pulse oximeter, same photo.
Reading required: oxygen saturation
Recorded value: 94 %
